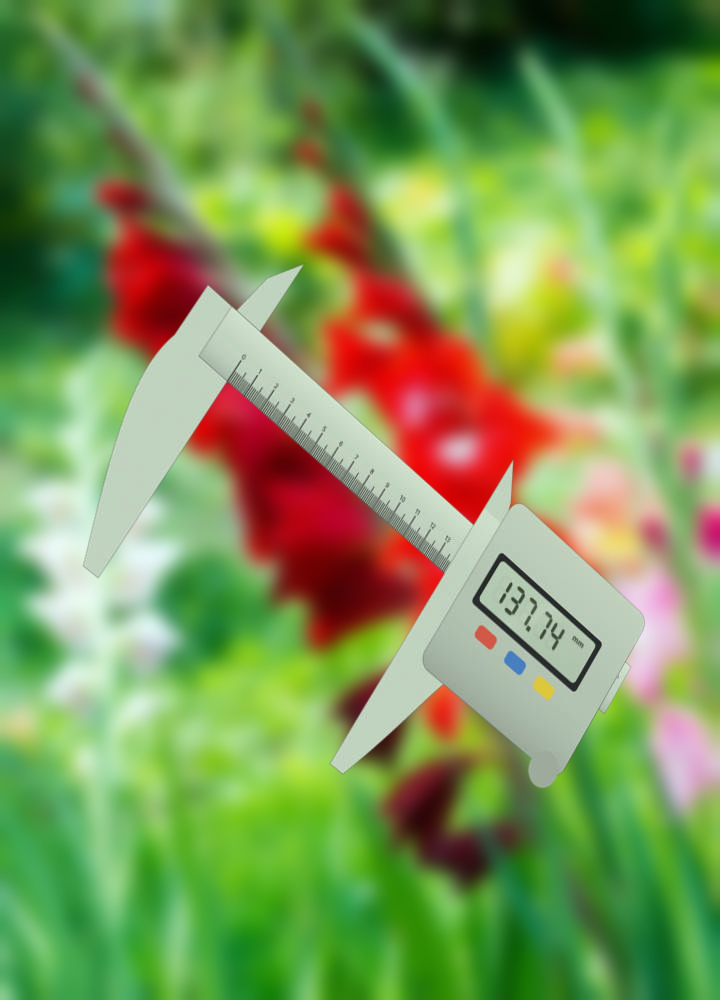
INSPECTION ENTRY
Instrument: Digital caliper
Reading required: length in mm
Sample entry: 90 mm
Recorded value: 137.74 mm
